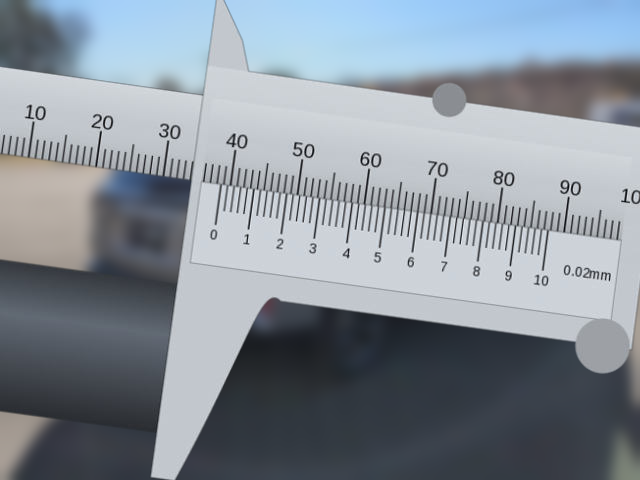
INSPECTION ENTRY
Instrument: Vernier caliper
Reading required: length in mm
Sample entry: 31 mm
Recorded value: 38.6 mm
